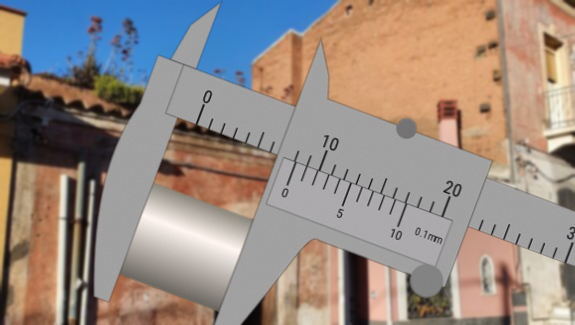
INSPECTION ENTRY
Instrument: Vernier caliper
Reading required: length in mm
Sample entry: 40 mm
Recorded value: 8.1 mm
